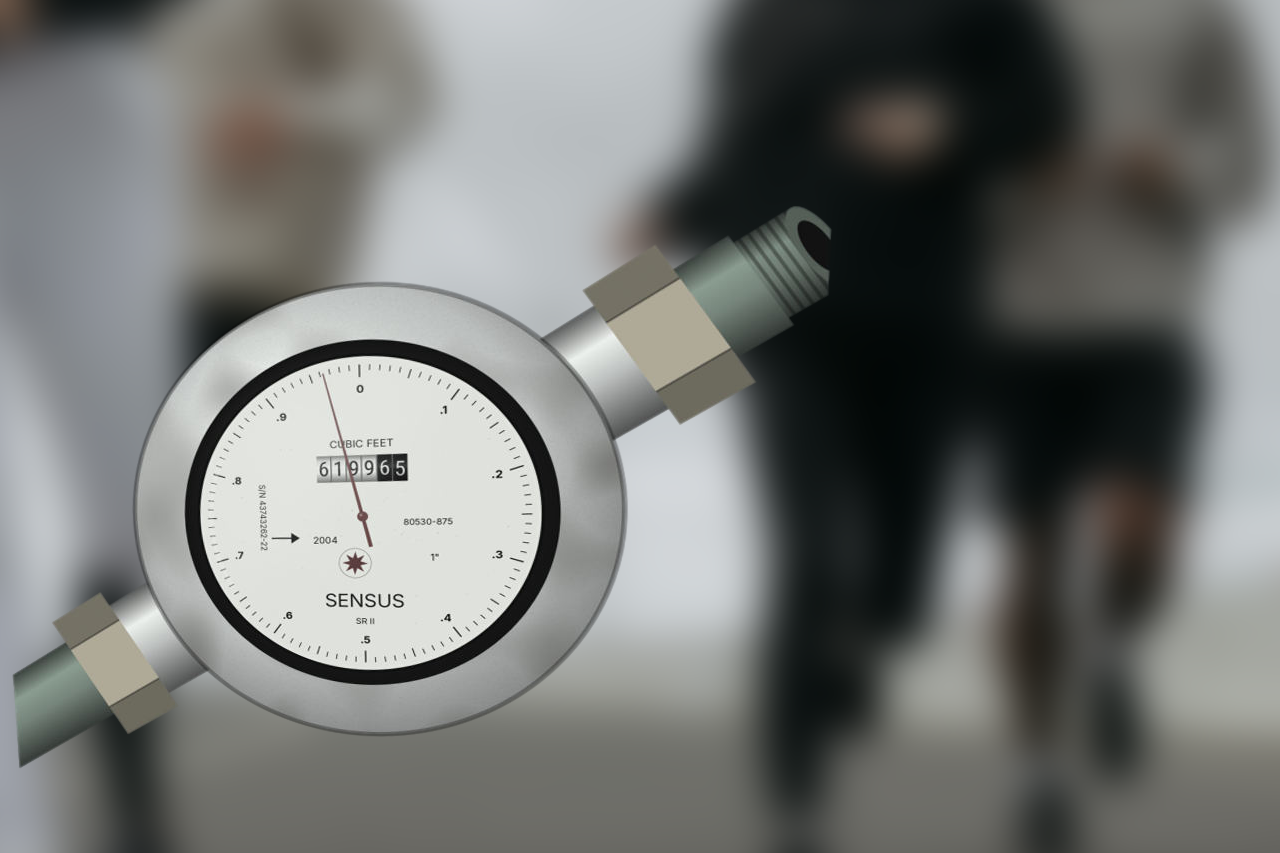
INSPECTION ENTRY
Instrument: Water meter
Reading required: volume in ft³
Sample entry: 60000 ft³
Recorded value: 619964.96 ft³
